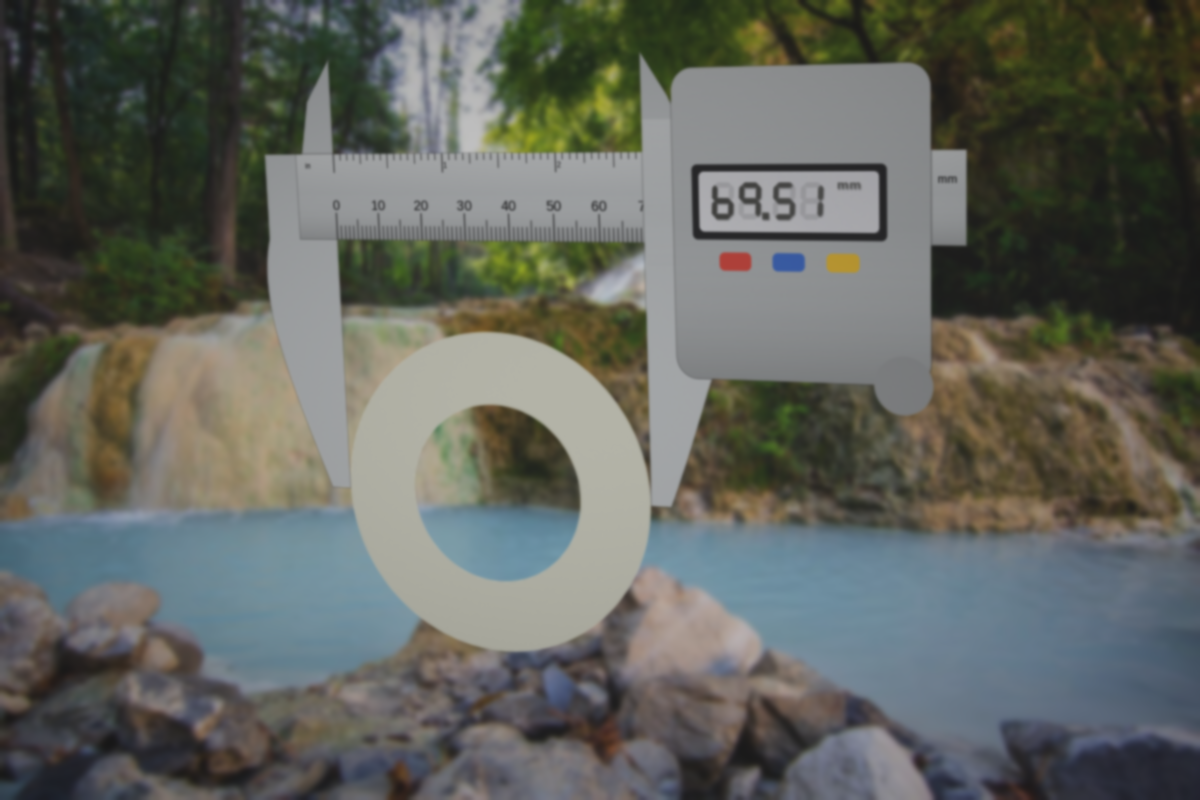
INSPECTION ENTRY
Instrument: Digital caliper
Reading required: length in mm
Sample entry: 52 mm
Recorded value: 69.51 mm
